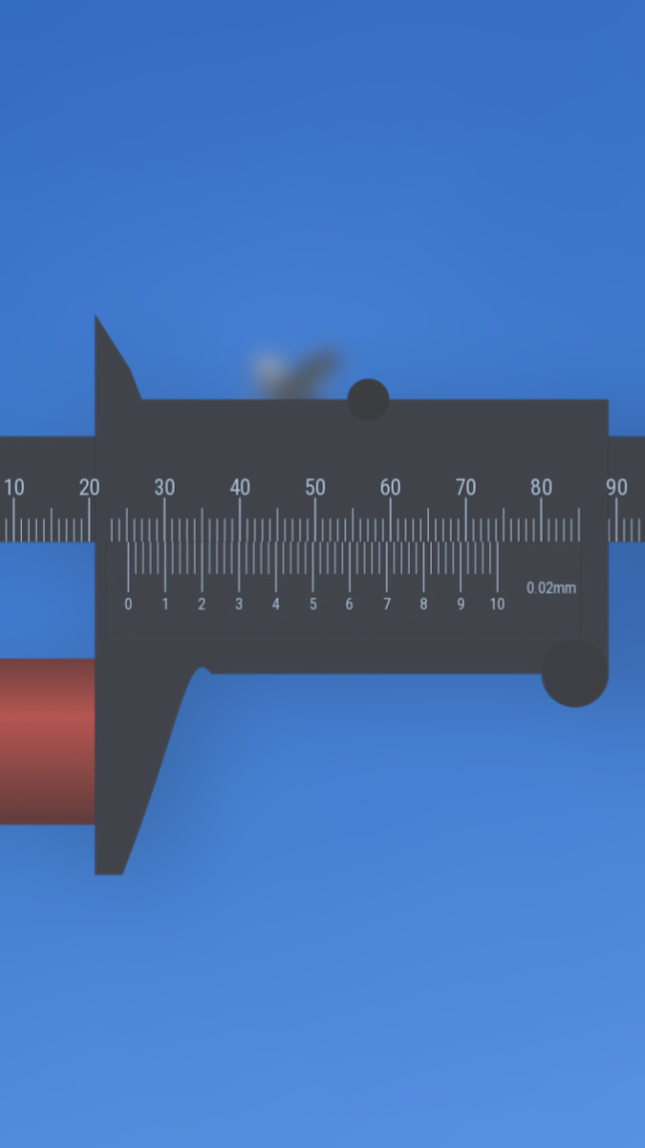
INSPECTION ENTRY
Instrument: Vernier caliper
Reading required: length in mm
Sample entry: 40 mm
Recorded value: 25.2 mm
